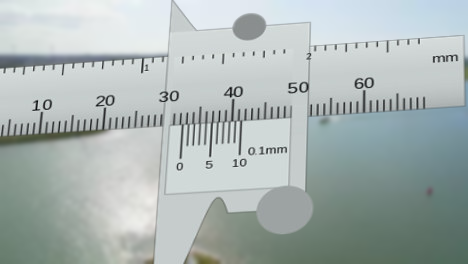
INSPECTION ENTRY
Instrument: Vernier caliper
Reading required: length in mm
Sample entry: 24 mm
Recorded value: 32.4 mm
